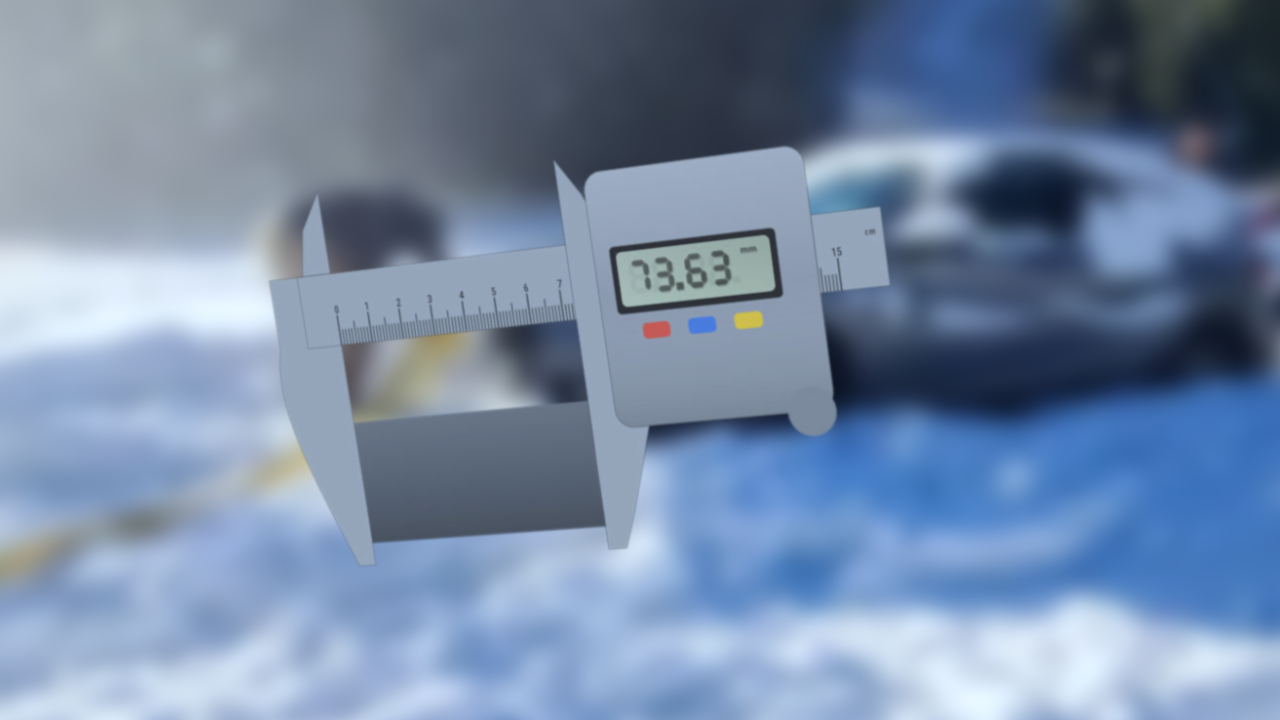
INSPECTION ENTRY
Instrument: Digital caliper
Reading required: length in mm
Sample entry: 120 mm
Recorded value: 73.63 mm
